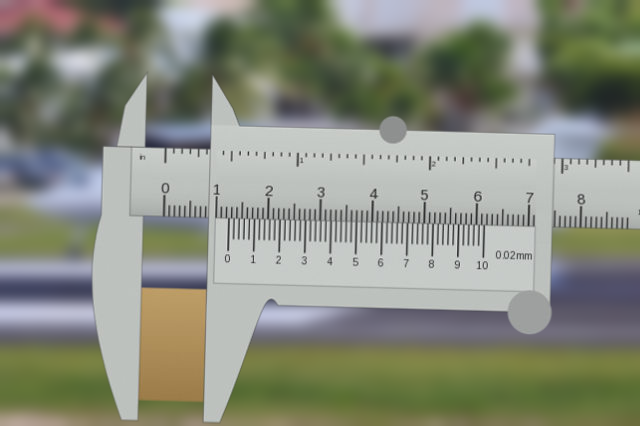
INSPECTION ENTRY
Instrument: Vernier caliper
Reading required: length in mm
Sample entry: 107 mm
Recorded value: 12.5 mm
